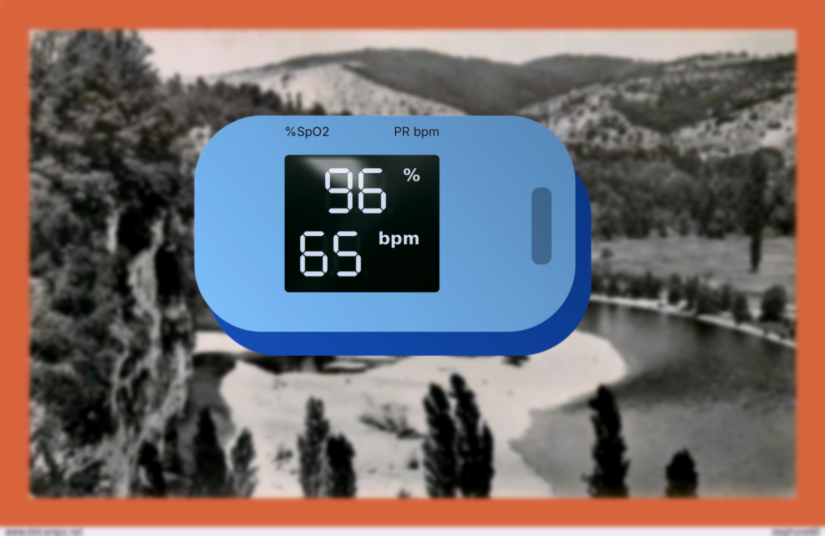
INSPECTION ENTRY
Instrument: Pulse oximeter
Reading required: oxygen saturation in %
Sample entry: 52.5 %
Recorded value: 96 %
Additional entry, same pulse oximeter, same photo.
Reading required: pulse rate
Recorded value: 65 bpm
